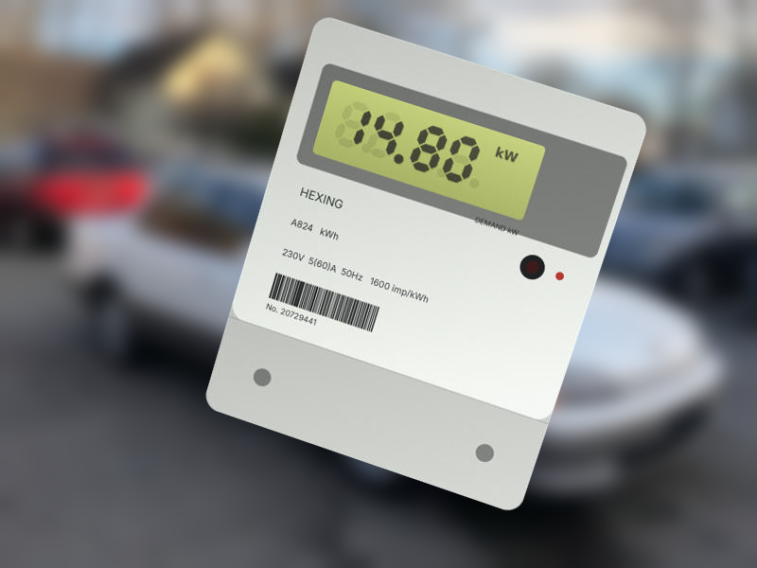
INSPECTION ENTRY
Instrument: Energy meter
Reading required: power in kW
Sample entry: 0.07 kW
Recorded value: 14.80 kW
